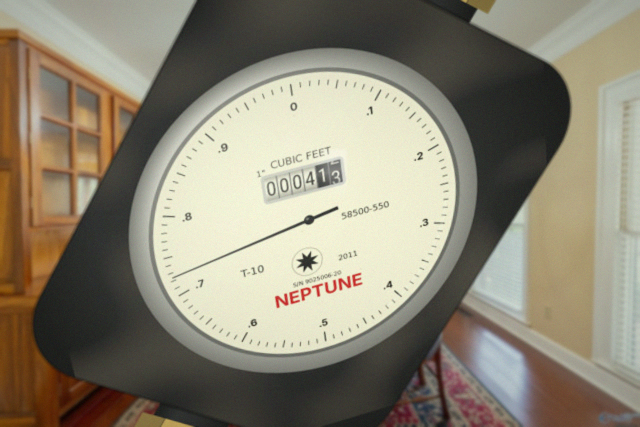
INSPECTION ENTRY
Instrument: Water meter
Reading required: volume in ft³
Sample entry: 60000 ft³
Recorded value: 412.72 ft³
